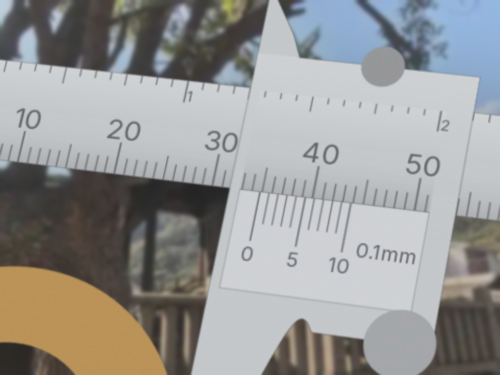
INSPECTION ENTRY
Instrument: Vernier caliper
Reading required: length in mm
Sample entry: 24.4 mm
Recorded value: 34.8 mm
